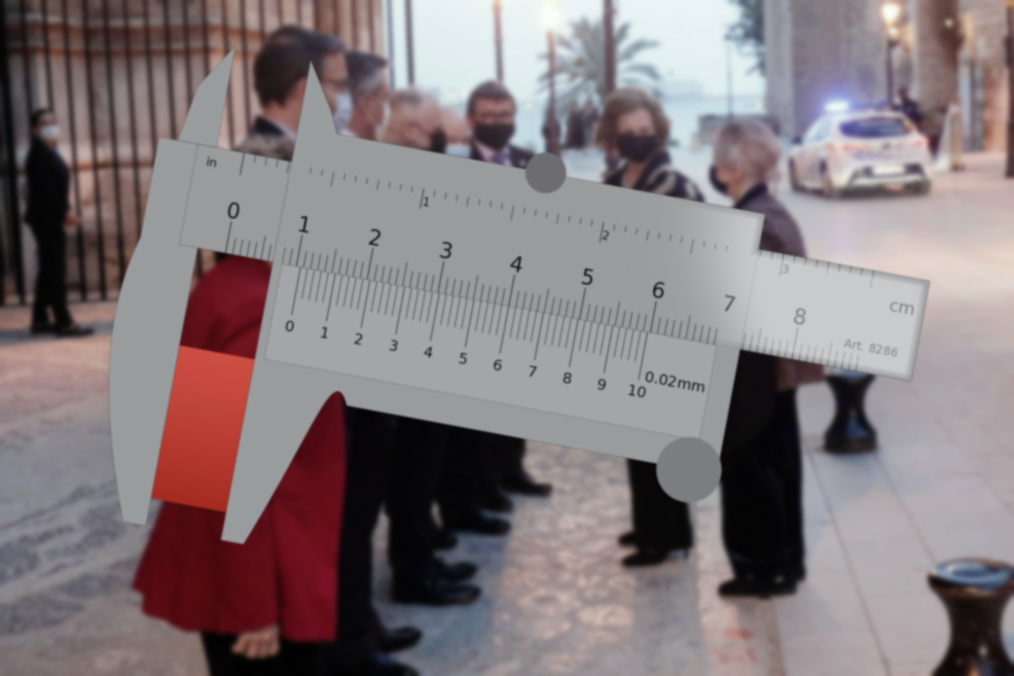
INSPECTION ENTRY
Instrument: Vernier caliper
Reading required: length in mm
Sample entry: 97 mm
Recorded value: 10.6 mm
